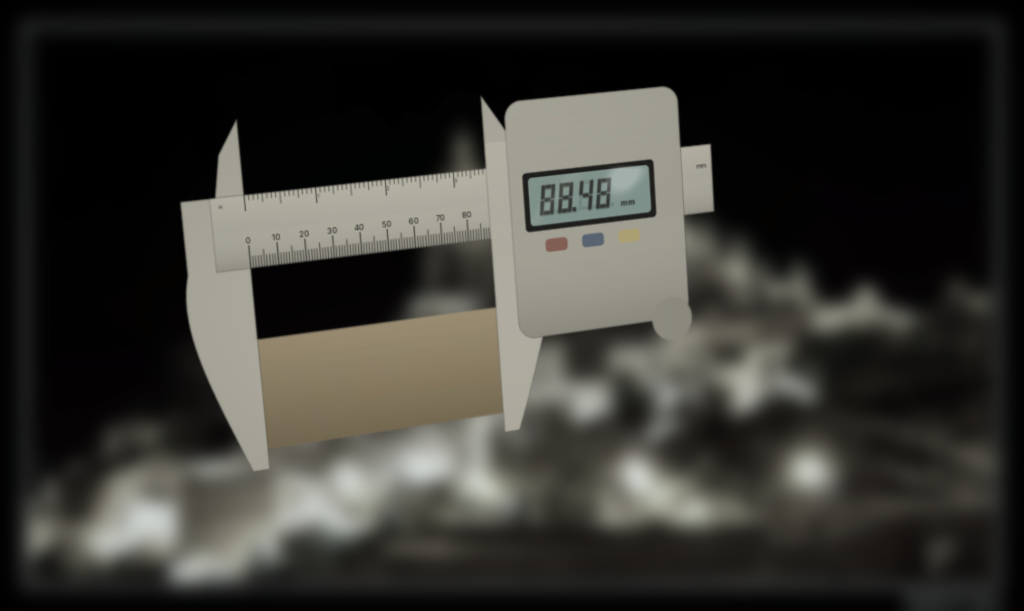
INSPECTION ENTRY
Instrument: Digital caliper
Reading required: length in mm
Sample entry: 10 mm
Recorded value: 88.48 mm
